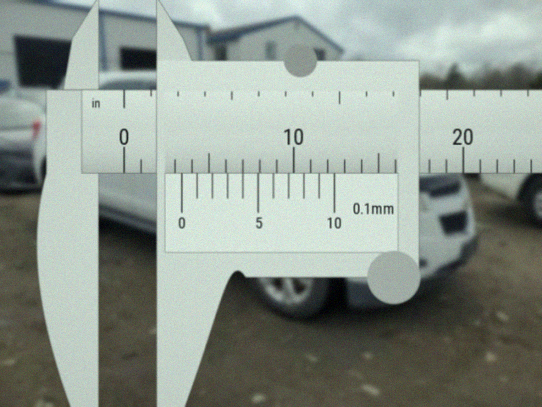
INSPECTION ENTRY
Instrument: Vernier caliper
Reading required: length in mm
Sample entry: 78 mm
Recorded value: 3.4 mm
